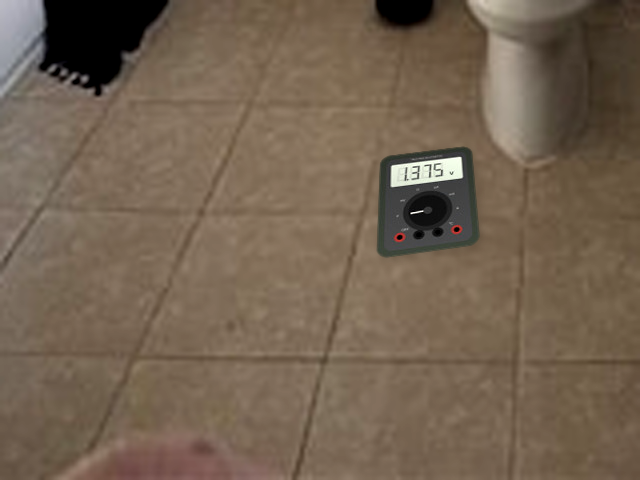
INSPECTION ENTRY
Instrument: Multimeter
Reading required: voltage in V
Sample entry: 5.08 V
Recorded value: 1.375 V
